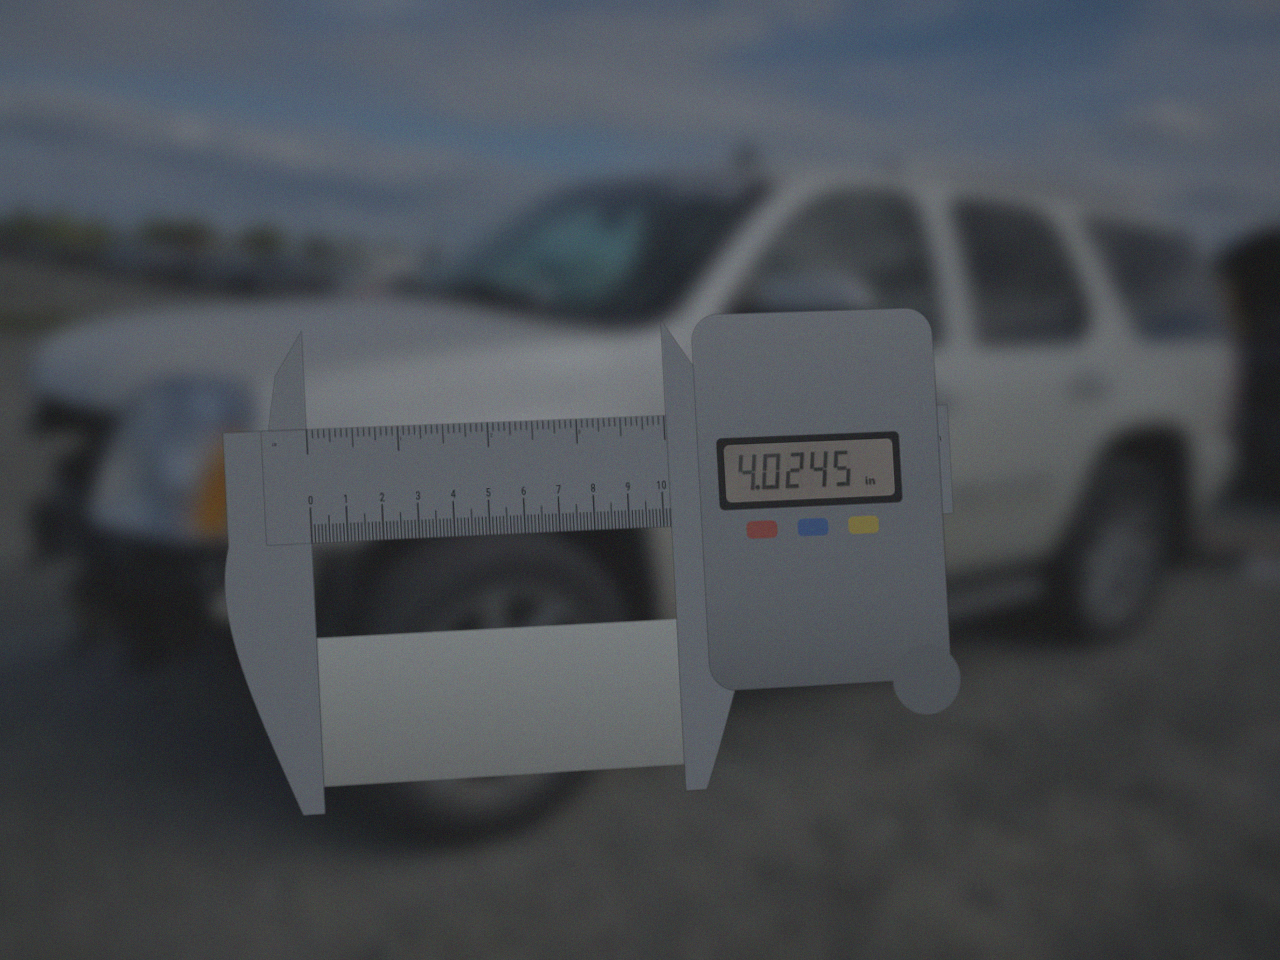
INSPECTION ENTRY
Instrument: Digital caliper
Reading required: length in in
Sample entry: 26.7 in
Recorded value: 4.0245 in
